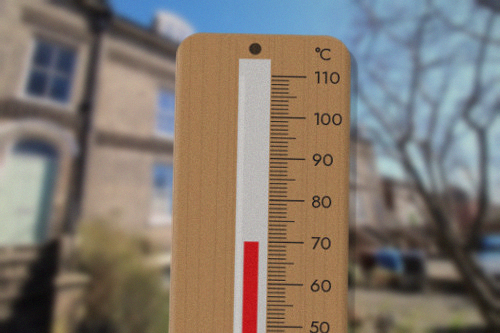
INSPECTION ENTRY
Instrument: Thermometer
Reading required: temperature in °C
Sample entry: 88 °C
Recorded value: 70 °C
